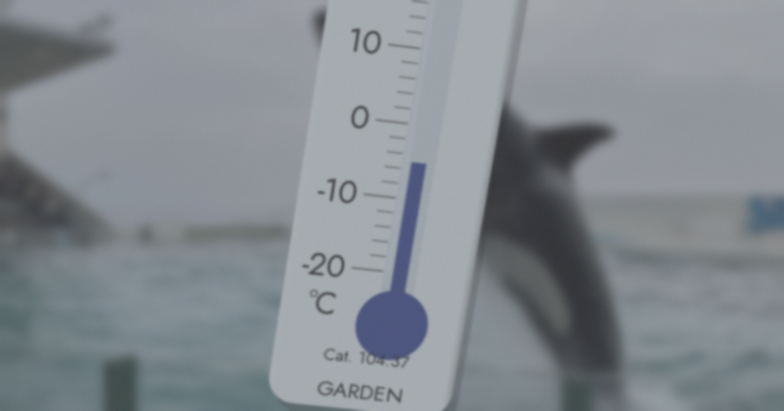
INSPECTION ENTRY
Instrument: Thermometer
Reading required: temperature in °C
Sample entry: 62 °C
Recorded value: -5 °C
